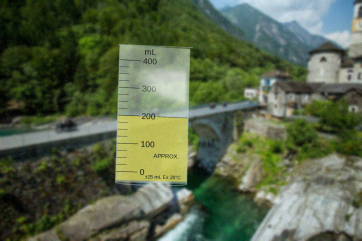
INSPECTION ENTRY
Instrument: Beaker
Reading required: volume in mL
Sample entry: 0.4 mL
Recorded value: 200 mL
